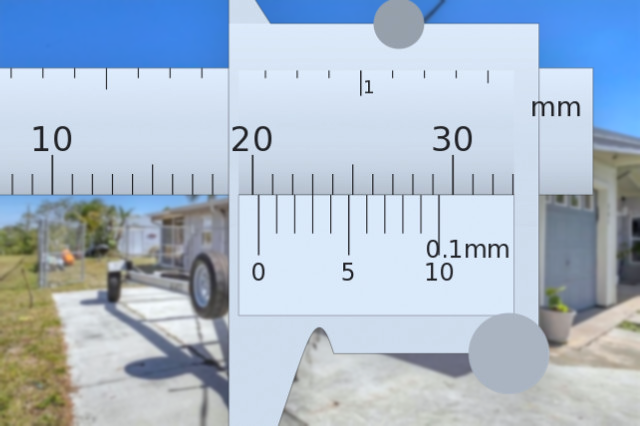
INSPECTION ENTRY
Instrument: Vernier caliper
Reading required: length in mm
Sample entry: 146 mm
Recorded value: 20.3 mm
